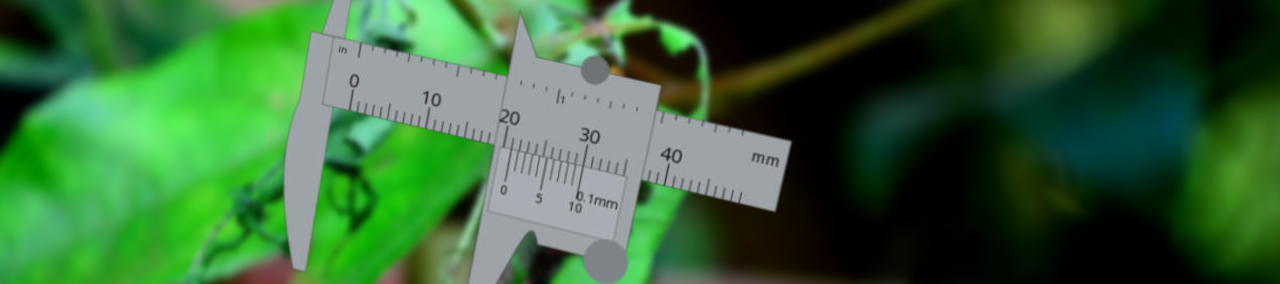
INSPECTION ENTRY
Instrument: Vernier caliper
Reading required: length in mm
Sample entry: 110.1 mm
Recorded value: 21.0 mm
